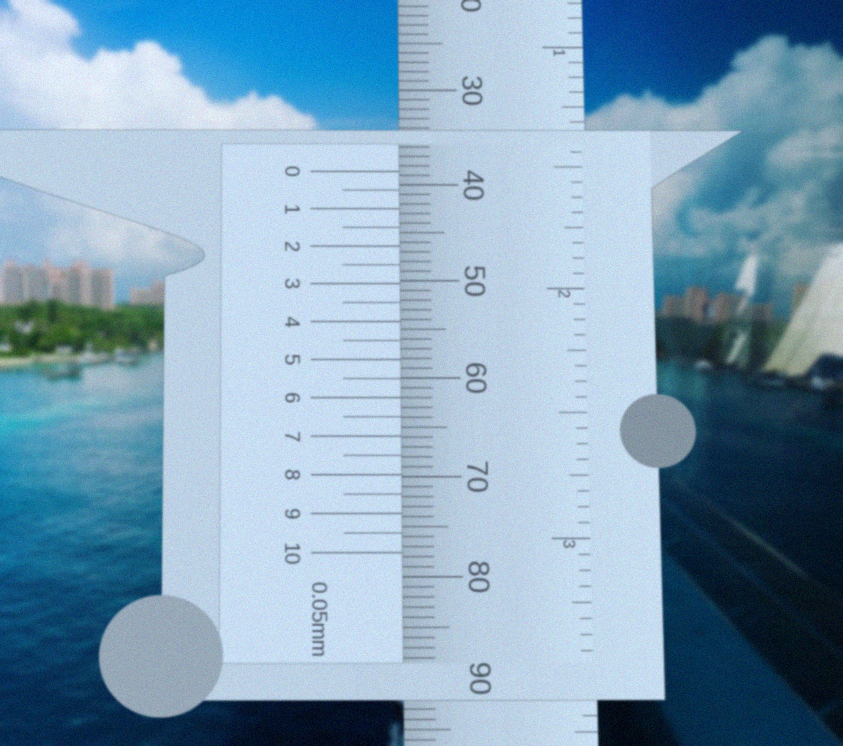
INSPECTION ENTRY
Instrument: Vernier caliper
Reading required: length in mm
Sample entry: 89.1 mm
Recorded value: 38.6 mm
